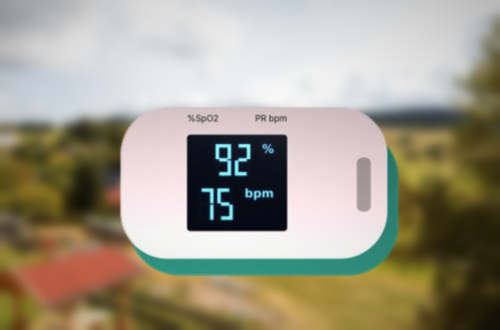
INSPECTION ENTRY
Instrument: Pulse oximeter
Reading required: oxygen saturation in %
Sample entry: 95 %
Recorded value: 92 %
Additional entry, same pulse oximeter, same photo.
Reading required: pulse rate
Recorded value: 75 bpm
